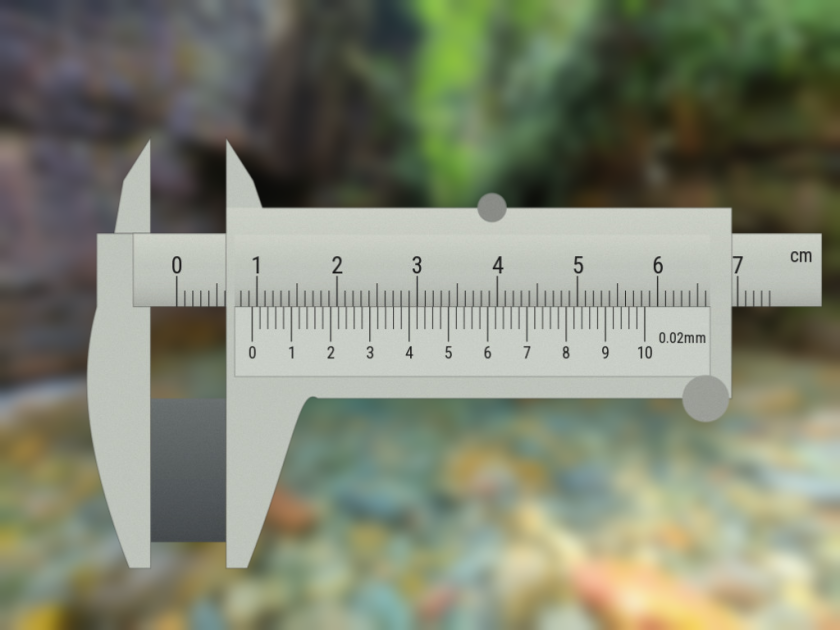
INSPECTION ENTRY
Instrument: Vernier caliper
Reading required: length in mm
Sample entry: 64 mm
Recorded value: 9.4 mm
